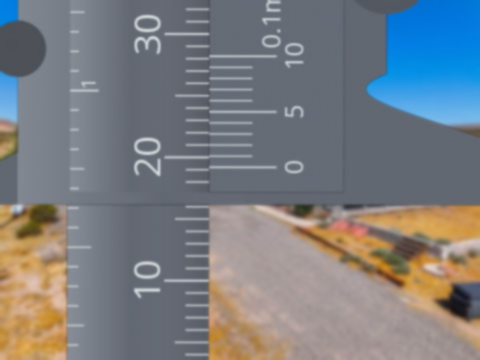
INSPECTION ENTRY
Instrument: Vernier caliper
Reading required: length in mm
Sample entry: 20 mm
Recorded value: 19.2 mm
